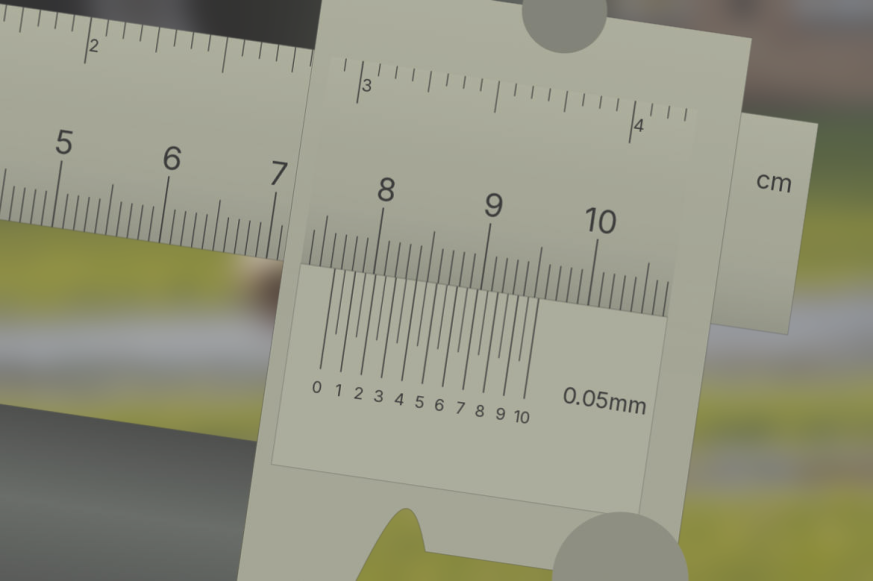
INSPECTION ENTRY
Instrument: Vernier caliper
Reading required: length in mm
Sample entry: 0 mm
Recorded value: 76.4 mm
